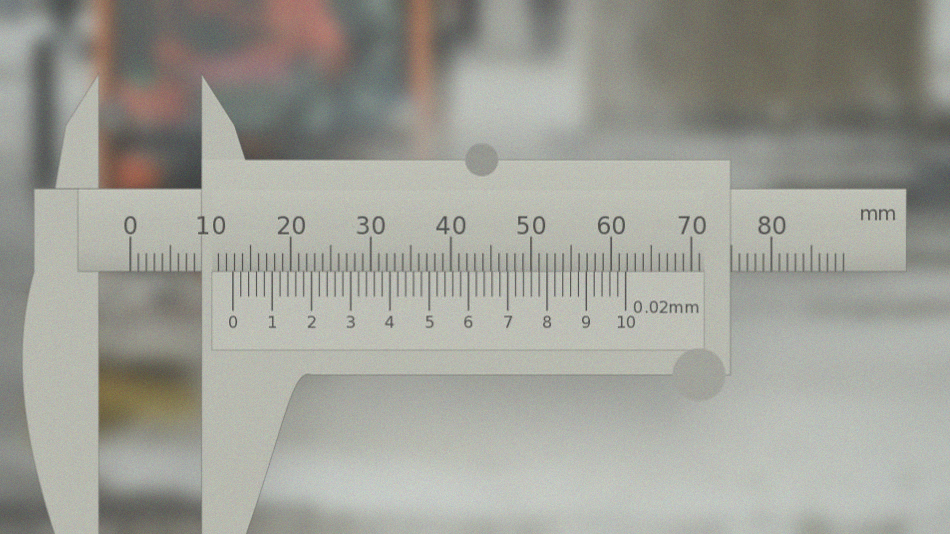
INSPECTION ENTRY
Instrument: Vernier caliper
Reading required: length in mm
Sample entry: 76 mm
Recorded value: 12.8 mm
